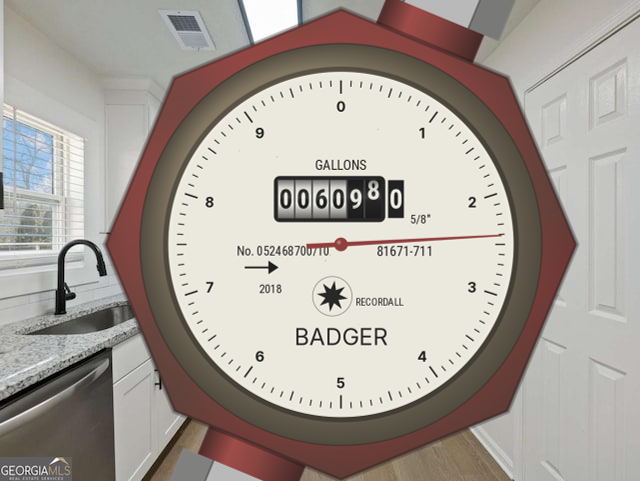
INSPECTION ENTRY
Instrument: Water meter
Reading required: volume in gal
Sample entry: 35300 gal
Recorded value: 60982.4 gal
